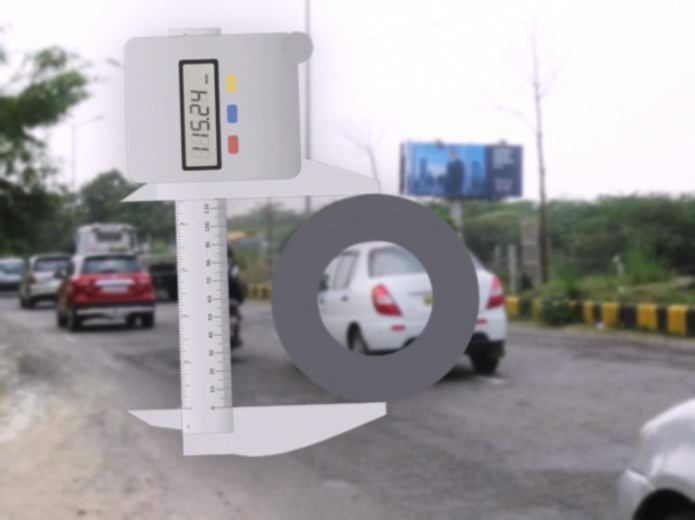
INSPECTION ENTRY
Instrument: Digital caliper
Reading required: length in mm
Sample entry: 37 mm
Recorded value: 115.24 mm
